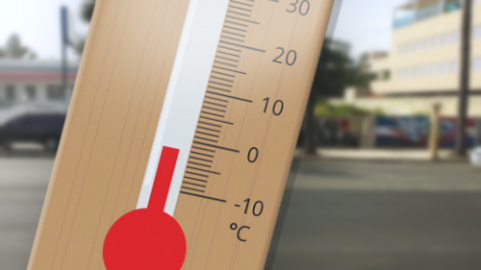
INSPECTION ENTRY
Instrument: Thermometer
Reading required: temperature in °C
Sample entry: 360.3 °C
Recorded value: -2 °C
